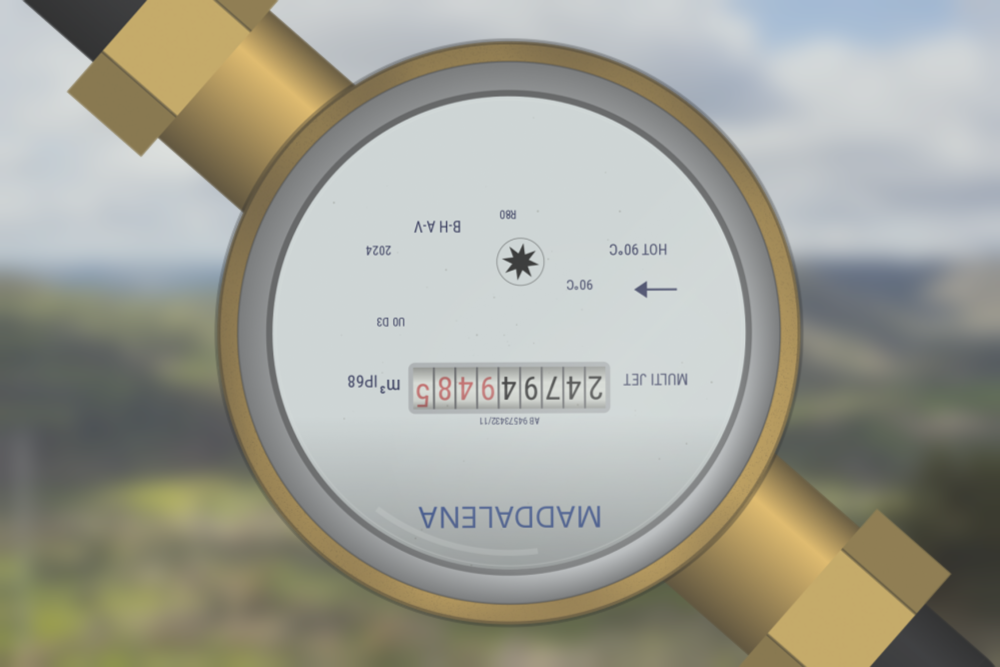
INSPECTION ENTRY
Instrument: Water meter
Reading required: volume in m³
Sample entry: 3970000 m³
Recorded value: 24794.9485 m³
